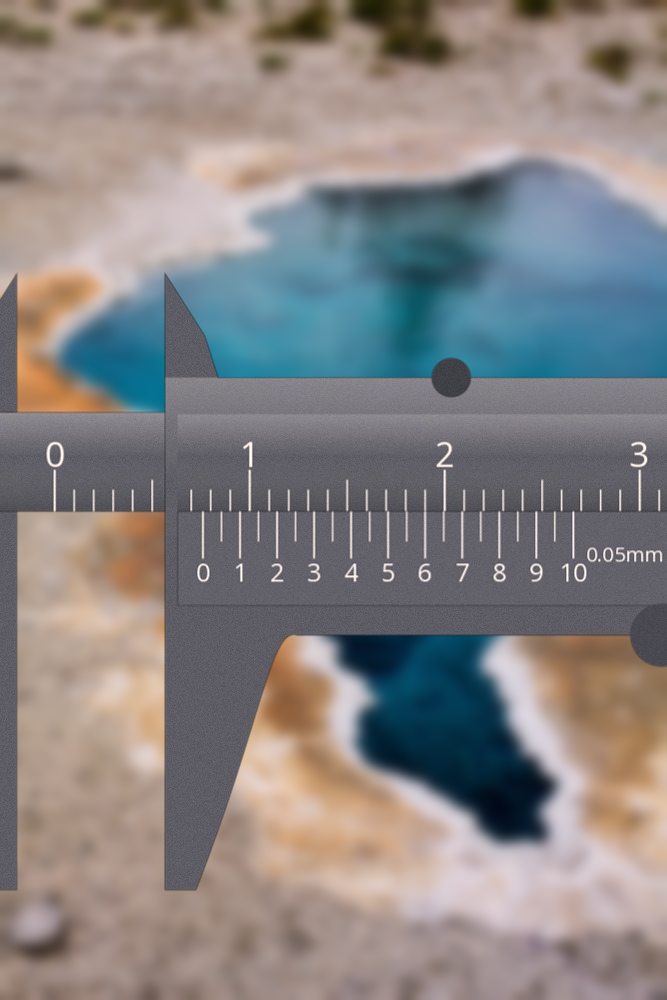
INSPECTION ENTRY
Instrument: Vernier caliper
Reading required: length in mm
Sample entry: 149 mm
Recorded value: 7.6 mm
